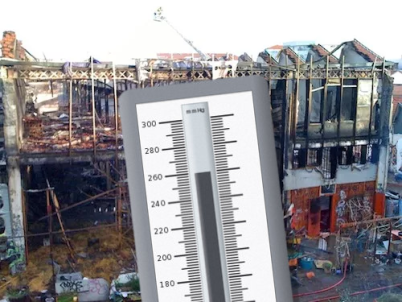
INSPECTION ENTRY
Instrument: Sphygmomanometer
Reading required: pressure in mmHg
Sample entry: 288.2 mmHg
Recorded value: 260 mmHg
